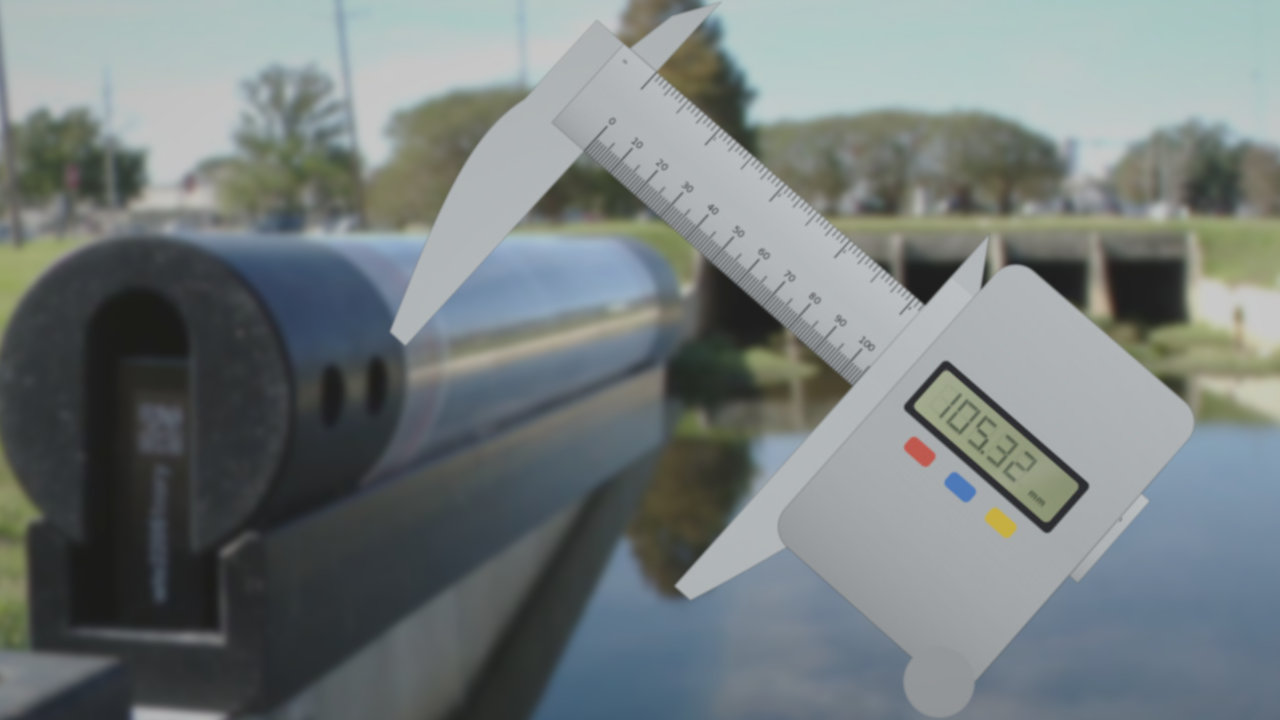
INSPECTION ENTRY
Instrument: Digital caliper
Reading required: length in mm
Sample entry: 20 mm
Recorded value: 105.32 mm
